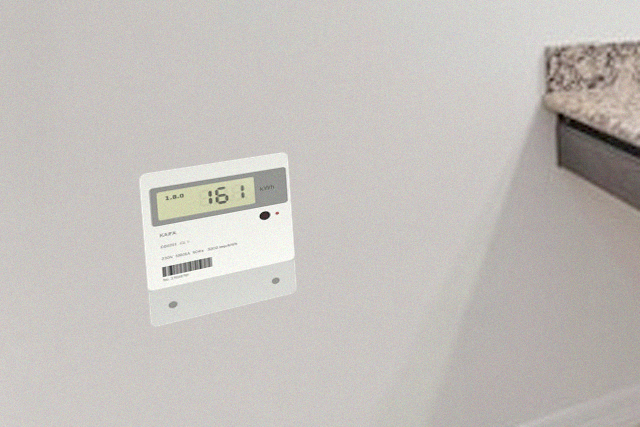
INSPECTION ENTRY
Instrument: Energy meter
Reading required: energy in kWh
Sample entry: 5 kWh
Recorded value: 161 kWh
